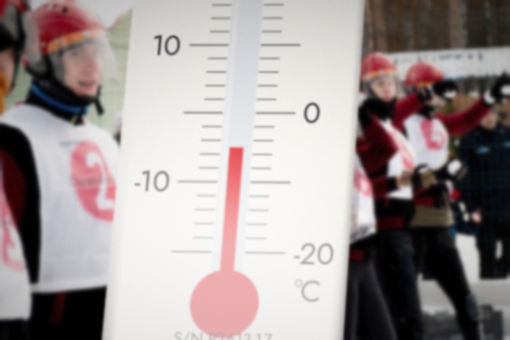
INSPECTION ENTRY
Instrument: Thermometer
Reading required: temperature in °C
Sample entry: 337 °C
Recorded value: -5 °C
